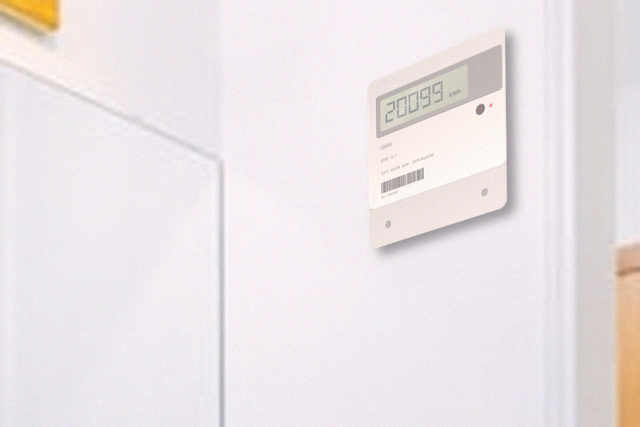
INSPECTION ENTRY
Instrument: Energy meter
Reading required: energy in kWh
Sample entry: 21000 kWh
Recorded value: 20099 kWh
